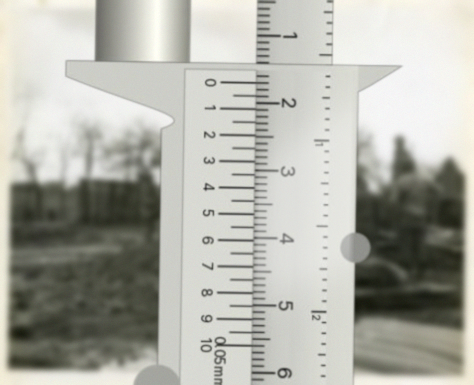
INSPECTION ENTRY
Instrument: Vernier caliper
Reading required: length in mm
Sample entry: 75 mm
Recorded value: 17.0 mm
